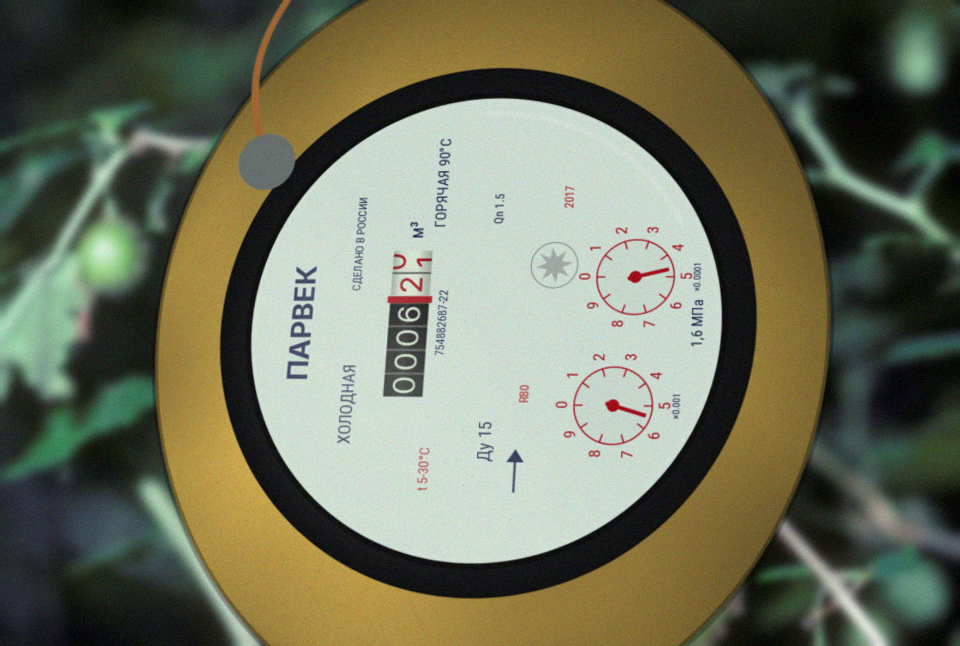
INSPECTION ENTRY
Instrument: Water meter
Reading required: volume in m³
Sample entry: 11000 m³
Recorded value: 6.2054 m³
